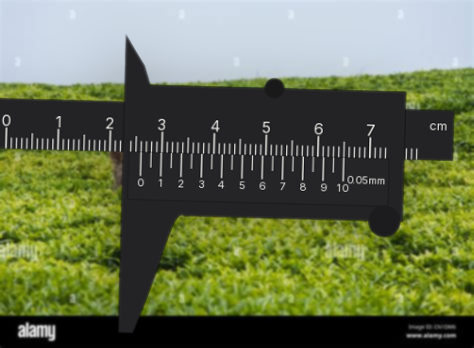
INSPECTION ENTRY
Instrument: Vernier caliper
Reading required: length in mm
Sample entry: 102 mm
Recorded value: 26.0 mm
